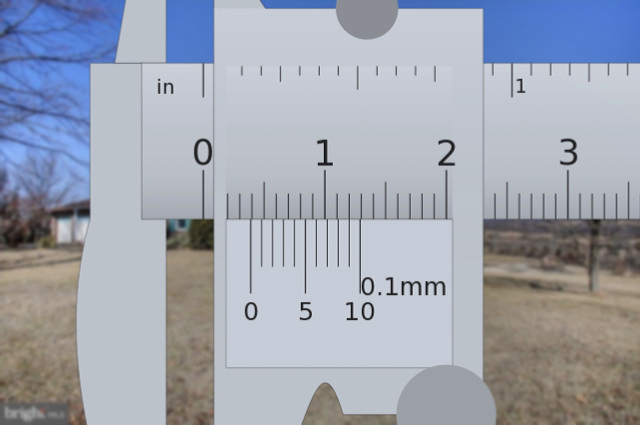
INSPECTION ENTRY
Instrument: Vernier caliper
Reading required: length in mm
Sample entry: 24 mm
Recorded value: 3.9 mm
